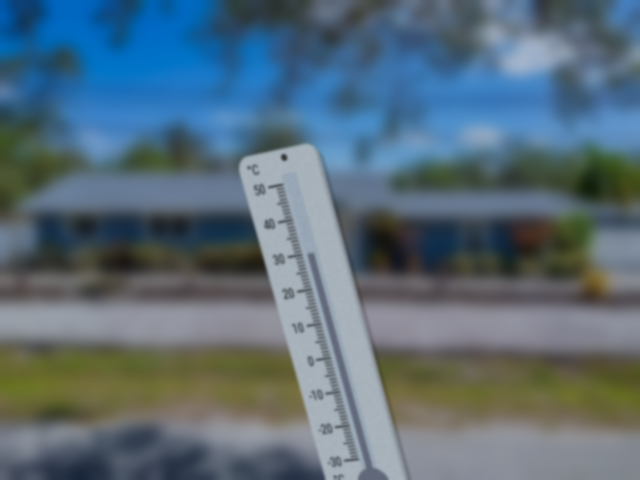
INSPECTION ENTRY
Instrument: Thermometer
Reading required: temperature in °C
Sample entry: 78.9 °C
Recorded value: 30 °C
